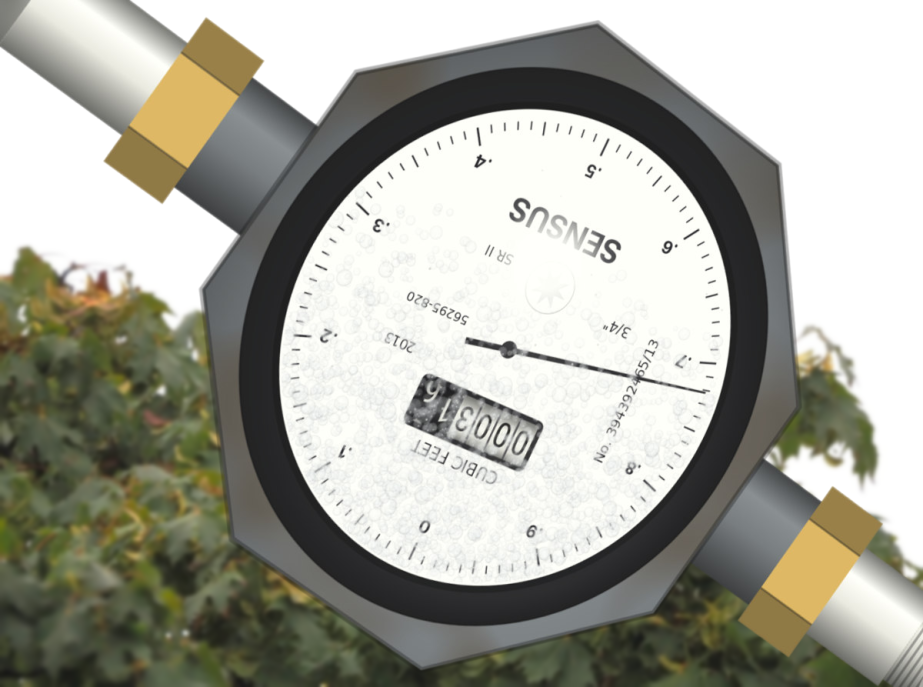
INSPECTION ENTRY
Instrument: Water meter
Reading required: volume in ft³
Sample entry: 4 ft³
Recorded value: 315.72 ft³
